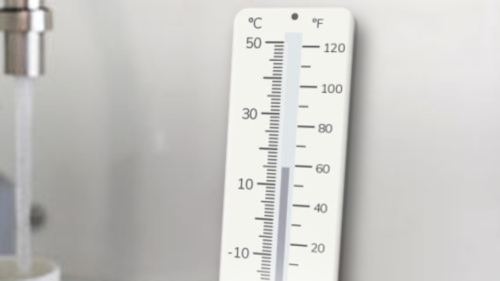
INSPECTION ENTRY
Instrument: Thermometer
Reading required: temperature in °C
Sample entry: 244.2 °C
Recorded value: 15 °C
